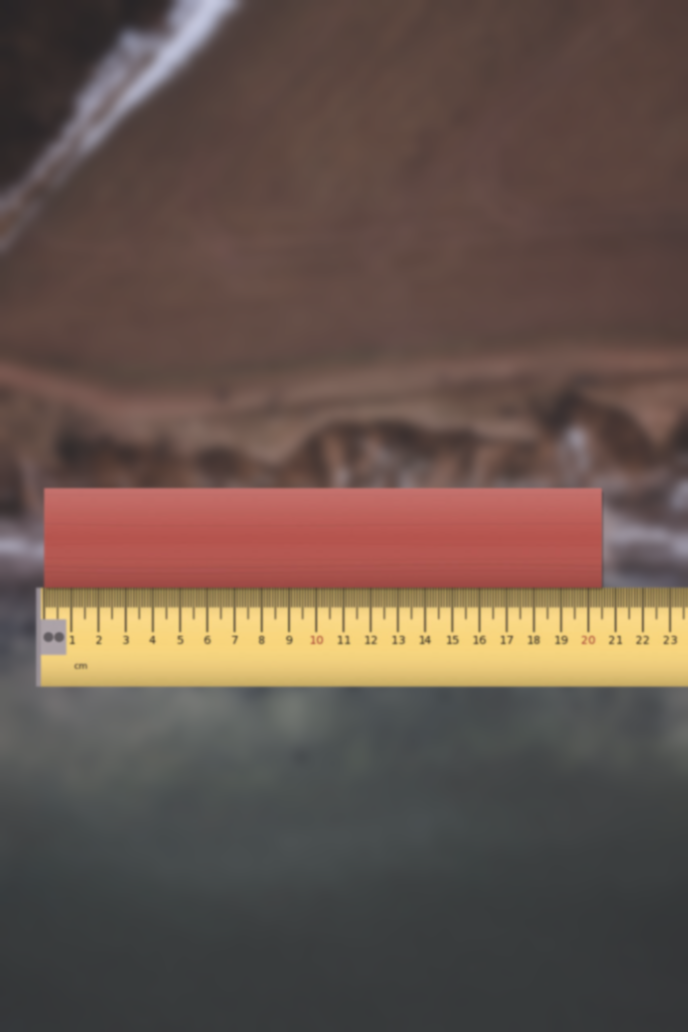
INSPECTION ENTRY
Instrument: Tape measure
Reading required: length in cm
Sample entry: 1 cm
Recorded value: 20.5 cm
